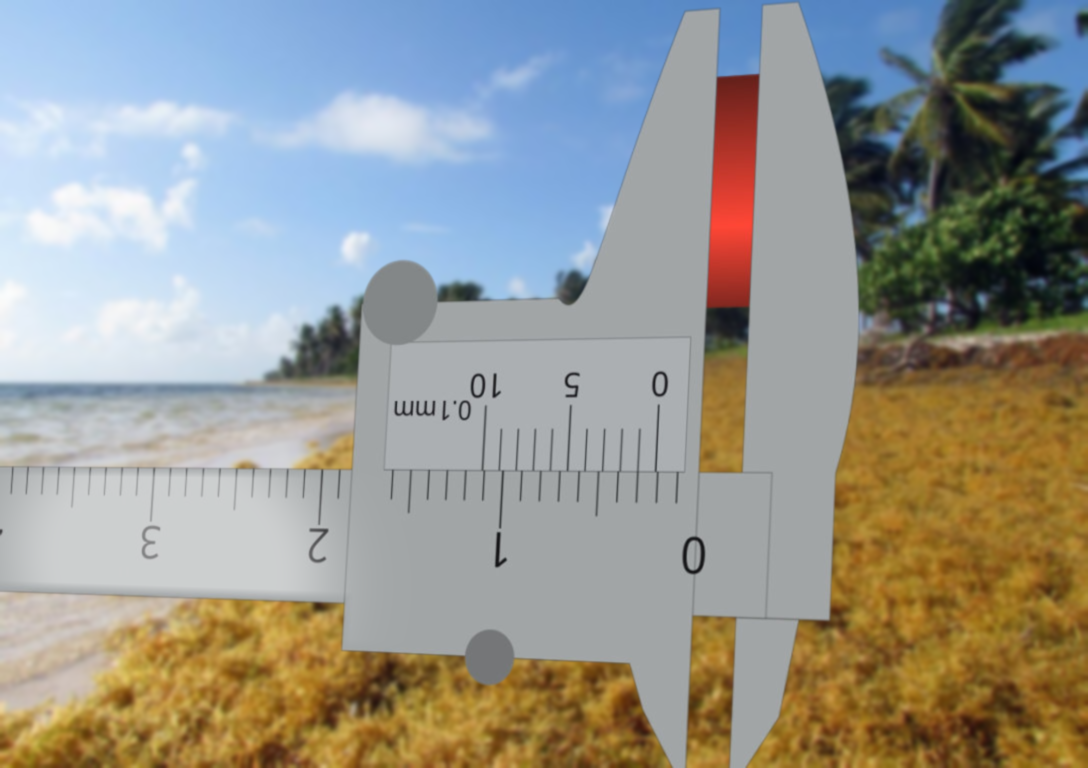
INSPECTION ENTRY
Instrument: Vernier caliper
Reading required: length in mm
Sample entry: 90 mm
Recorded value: 2.1 mm
